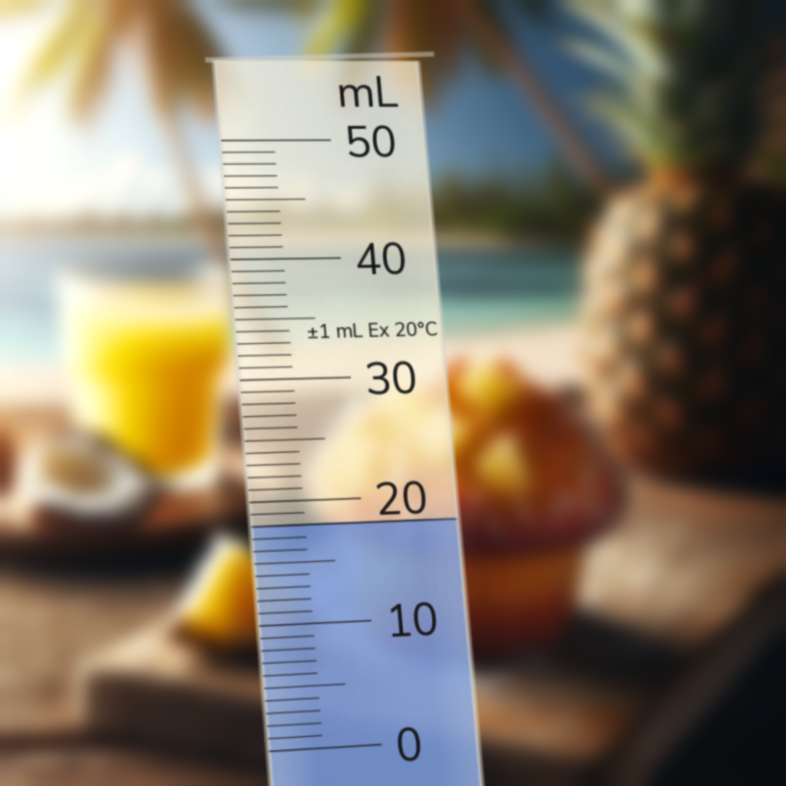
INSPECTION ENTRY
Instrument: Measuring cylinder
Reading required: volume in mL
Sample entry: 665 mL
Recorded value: 18 mL
